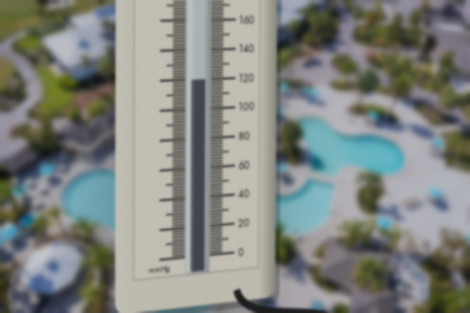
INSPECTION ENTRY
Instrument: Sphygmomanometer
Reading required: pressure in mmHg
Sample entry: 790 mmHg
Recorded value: 120 mmHg
